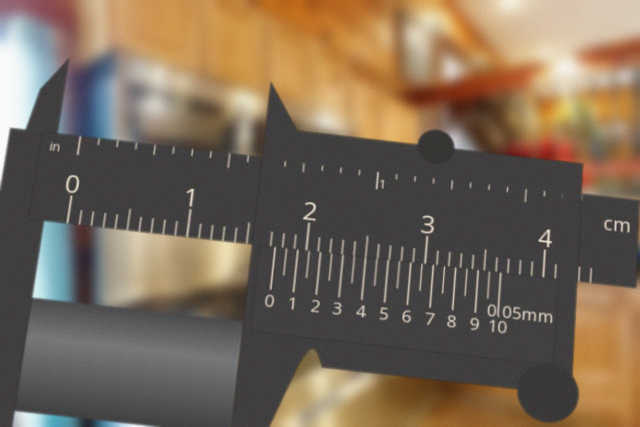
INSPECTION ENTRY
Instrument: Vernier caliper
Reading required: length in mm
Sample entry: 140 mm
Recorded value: 17.4 mm
